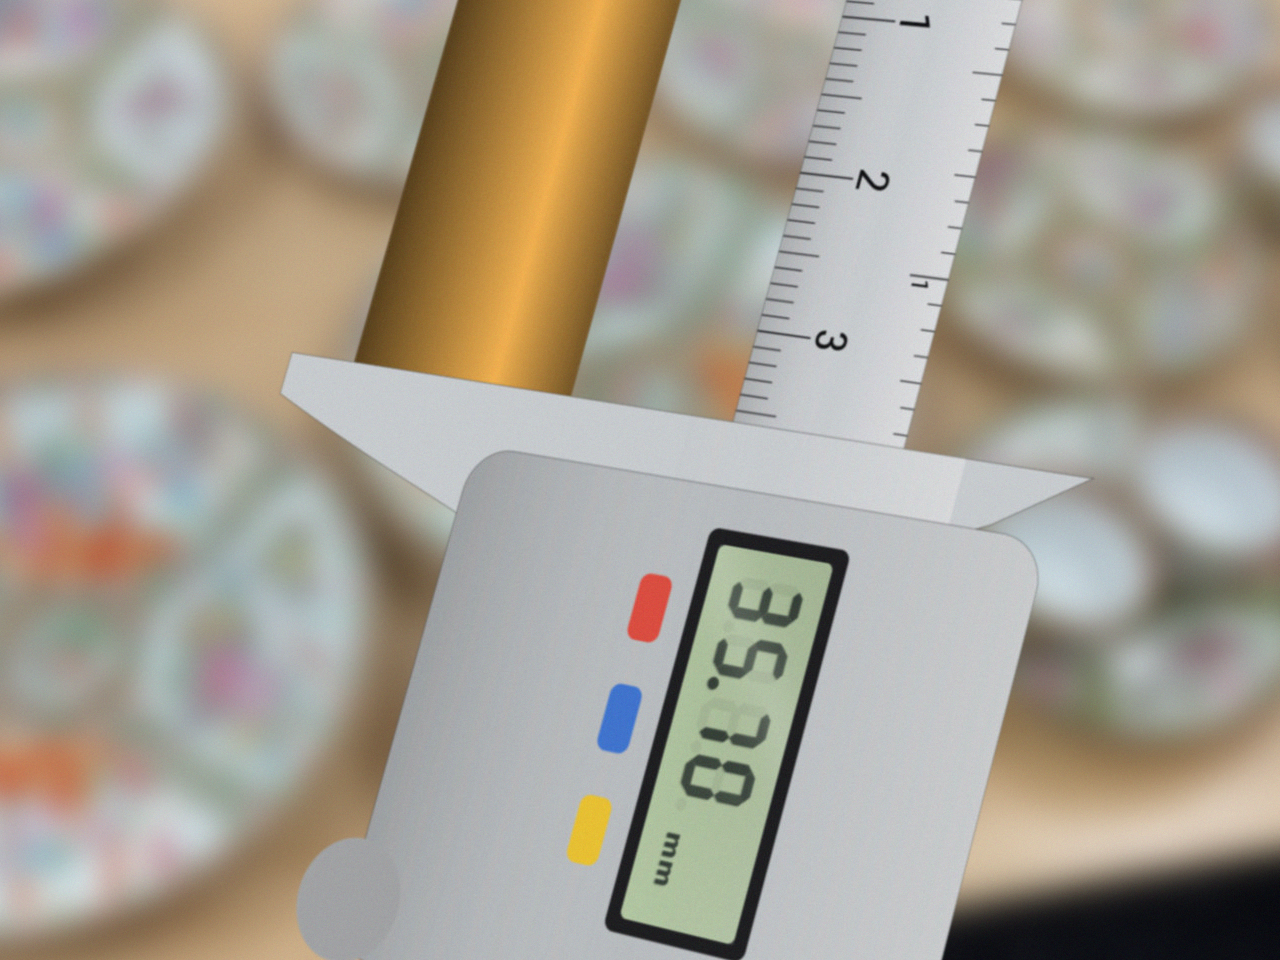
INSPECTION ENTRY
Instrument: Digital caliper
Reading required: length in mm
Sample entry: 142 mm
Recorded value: 35.70 mm
